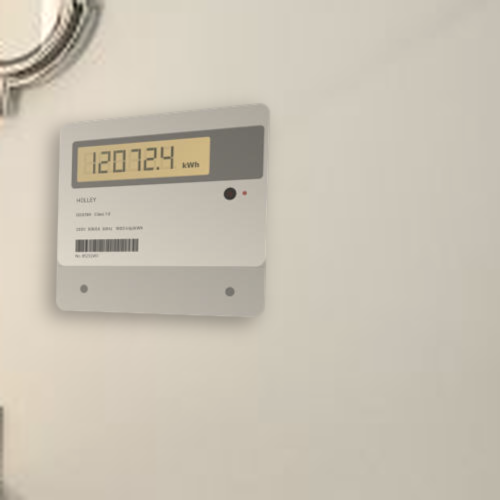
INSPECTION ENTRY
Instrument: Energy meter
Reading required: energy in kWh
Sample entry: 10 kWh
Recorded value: 12072.4 kWh
